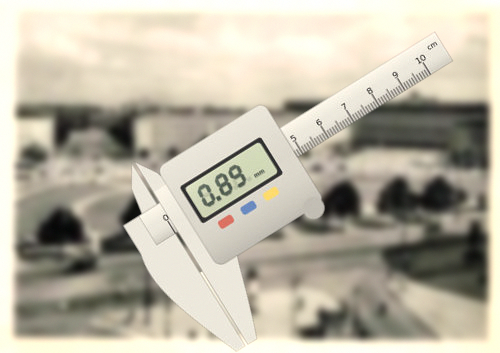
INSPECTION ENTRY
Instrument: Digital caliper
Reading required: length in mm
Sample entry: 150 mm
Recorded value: 0.89 mm
